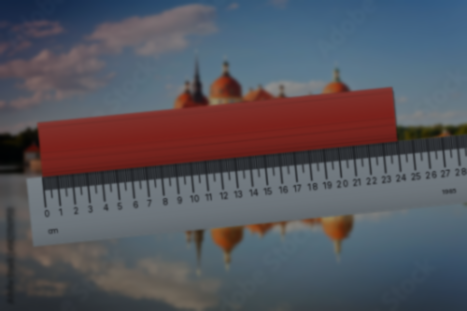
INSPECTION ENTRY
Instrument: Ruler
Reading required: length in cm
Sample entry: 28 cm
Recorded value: 24 cm
